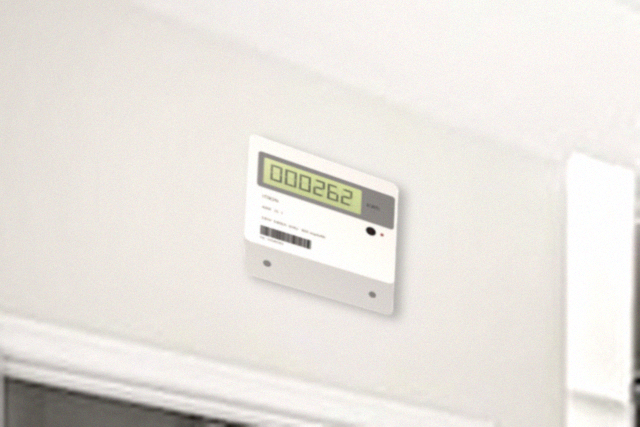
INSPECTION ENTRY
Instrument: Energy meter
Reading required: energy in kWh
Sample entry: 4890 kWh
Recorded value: 262 kWh
